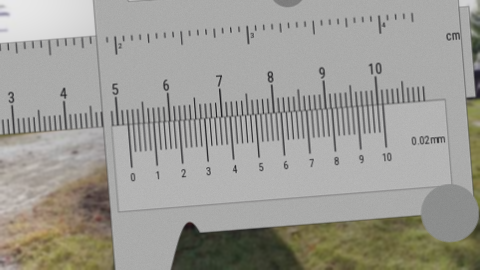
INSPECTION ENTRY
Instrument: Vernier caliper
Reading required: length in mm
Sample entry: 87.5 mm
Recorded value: 52.0 mm
